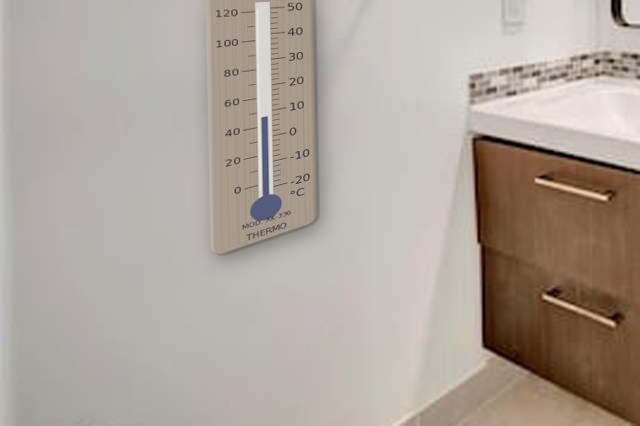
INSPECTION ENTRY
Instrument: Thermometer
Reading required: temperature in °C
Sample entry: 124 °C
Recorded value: 8 °C
